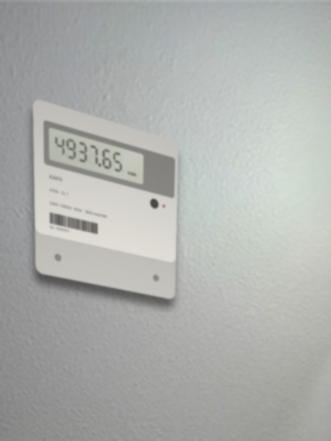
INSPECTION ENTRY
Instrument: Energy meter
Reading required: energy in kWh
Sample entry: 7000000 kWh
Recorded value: 4937.65 kWh
